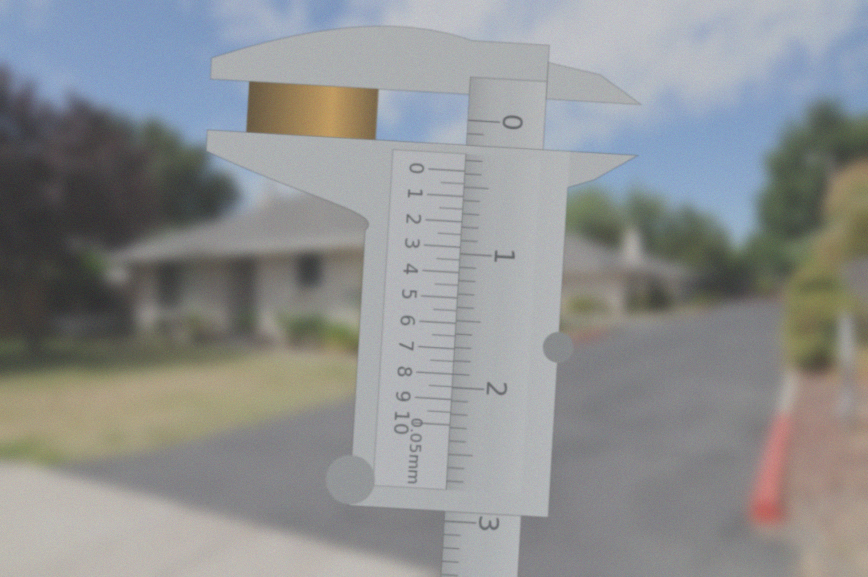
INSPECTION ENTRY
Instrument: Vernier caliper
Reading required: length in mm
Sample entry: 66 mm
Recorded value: 3.8 mm
